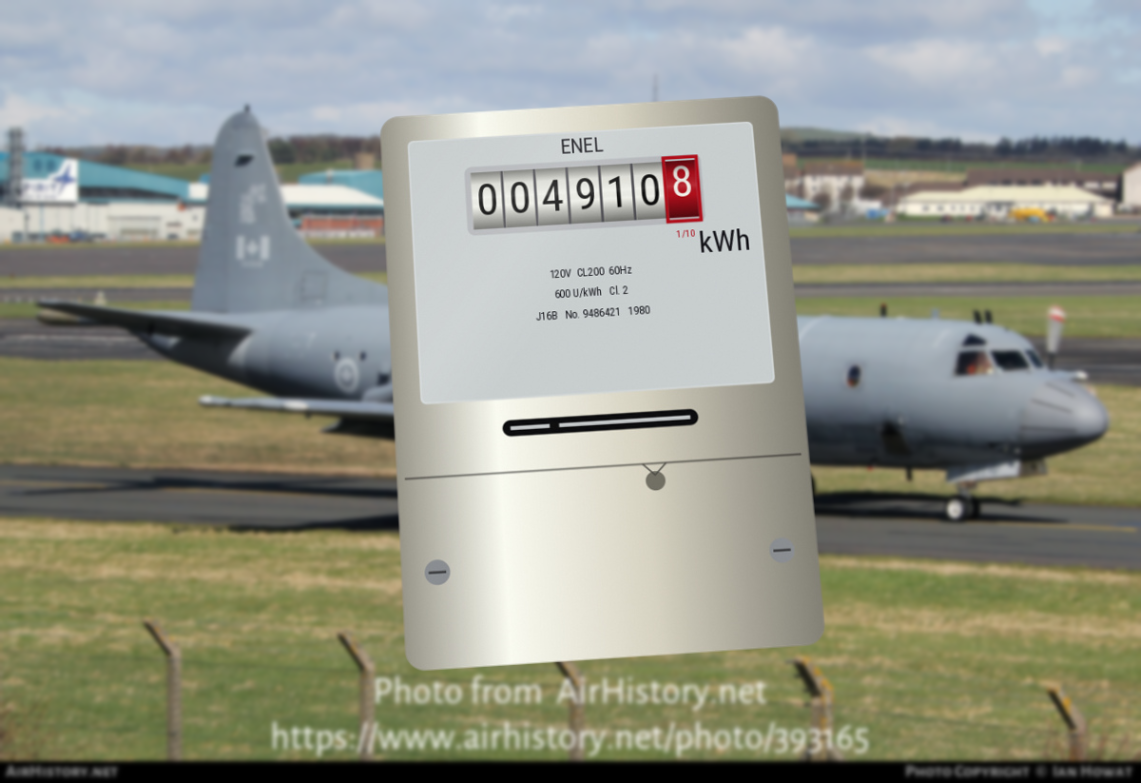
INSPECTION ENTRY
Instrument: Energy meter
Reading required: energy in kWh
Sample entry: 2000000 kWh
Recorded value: 4910.8 kWh
